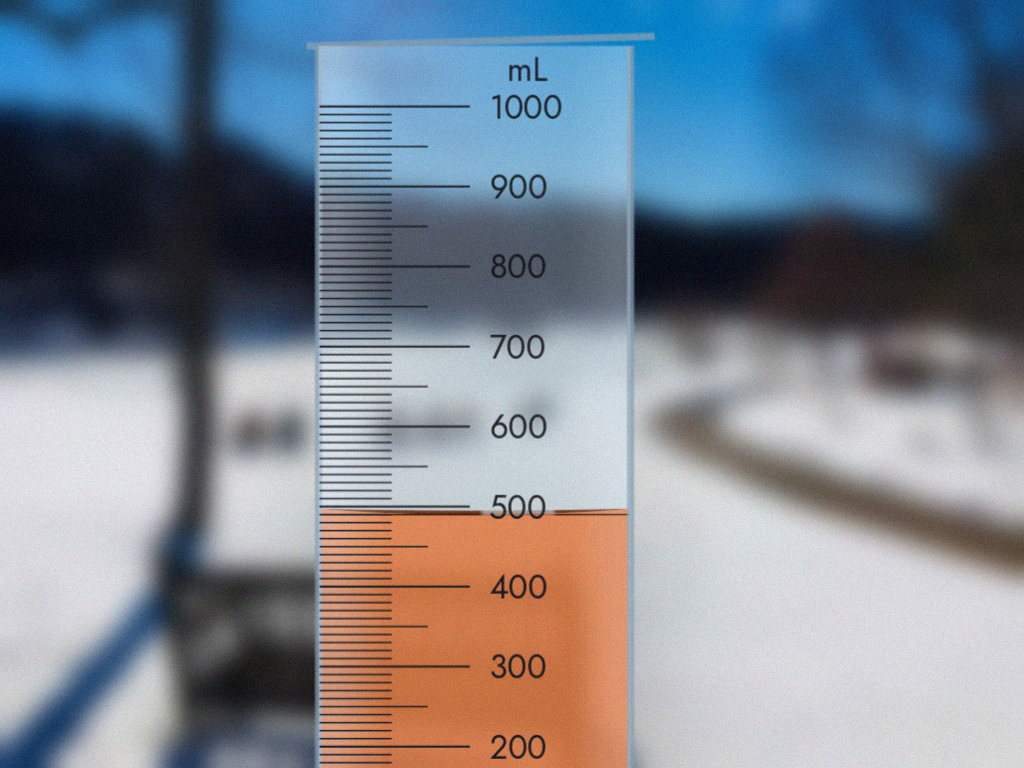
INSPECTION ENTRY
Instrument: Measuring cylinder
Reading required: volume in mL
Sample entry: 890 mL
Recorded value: 490 mL
